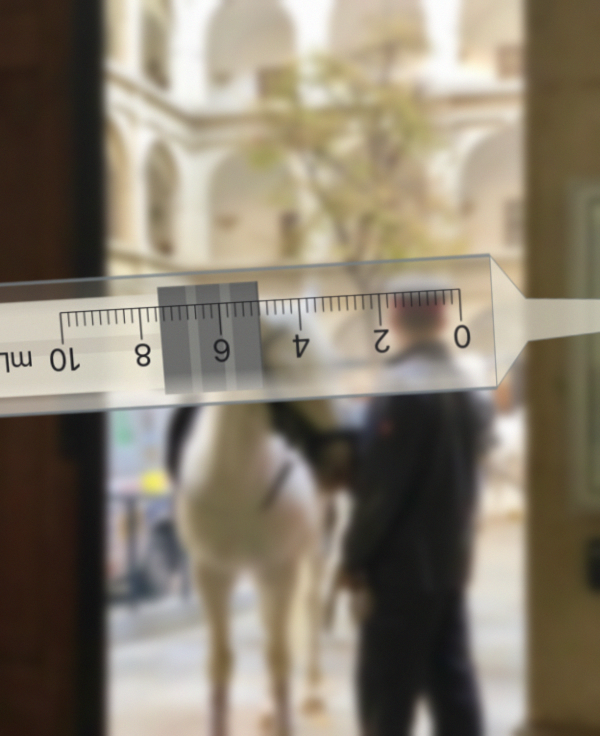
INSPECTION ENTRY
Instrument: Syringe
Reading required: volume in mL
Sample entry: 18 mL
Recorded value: 5 mL
